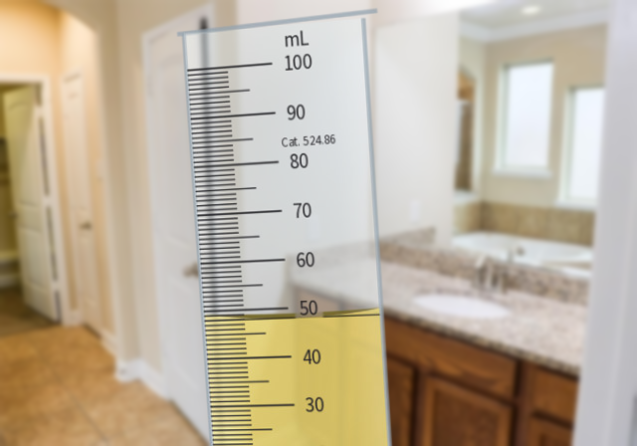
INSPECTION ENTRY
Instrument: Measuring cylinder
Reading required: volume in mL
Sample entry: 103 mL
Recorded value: 48 mL
